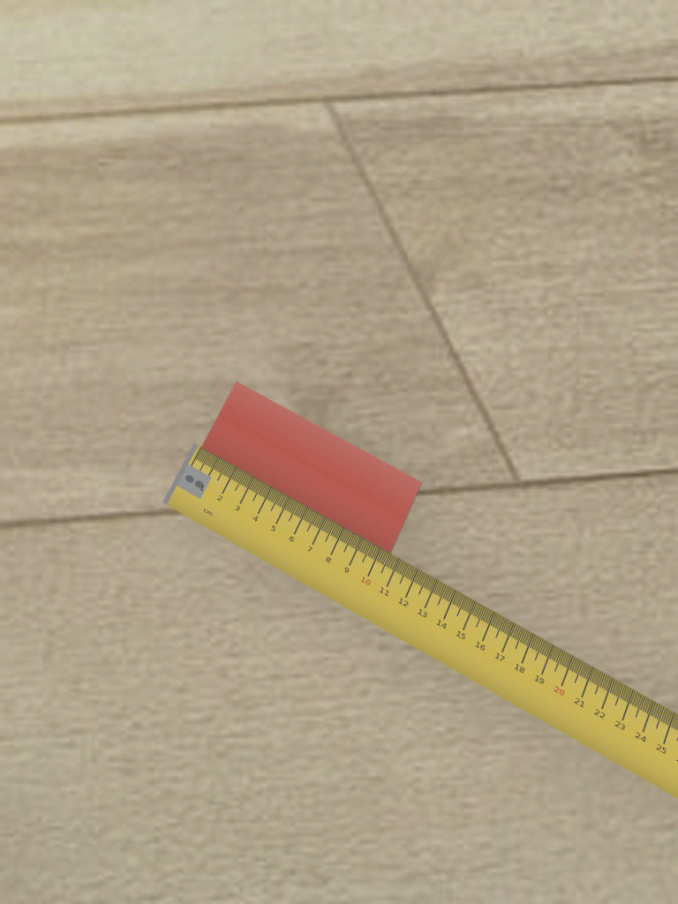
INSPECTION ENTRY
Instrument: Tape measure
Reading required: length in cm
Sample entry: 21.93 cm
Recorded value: 10.5 cm
